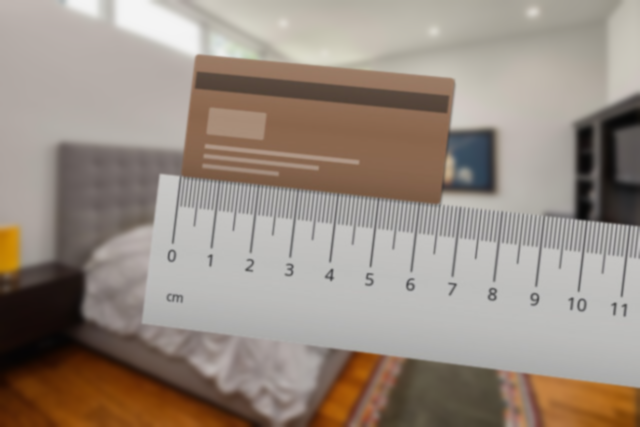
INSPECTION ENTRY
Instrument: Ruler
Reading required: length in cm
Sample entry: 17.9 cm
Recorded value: 6.5 cm
